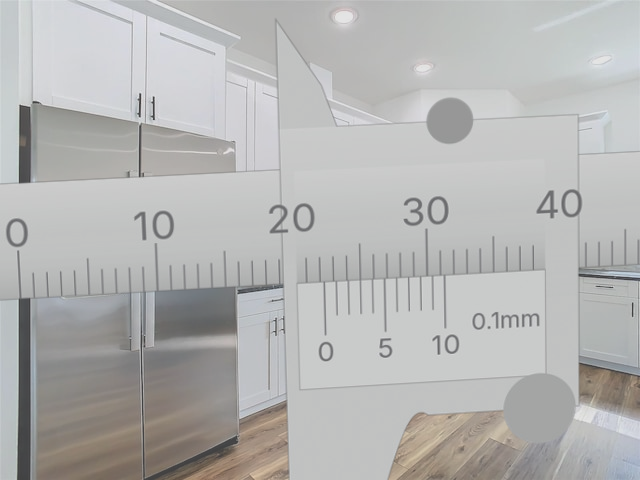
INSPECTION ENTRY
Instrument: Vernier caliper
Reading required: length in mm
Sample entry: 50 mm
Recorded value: 22.3 mm
